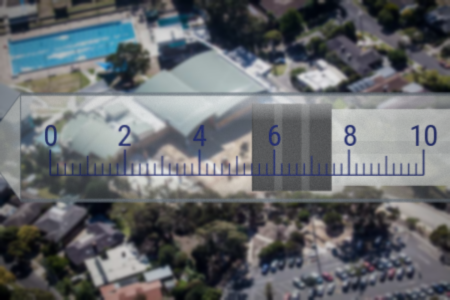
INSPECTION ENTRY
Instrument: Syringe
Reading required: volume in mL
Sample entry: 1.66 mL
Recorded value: 5.4 mL
